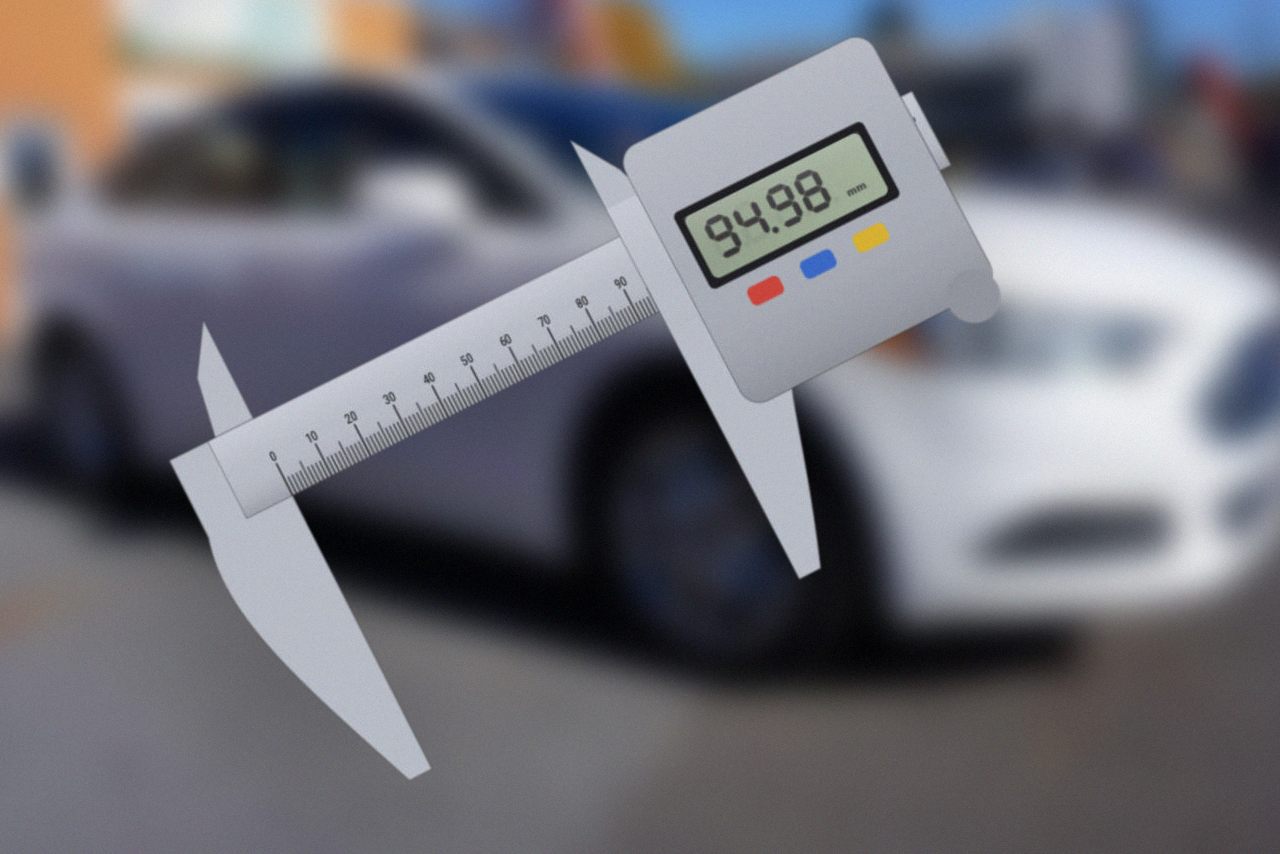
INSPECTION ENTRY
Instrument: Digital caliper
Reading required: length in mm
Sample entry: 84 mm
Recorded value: 94.98 mm
